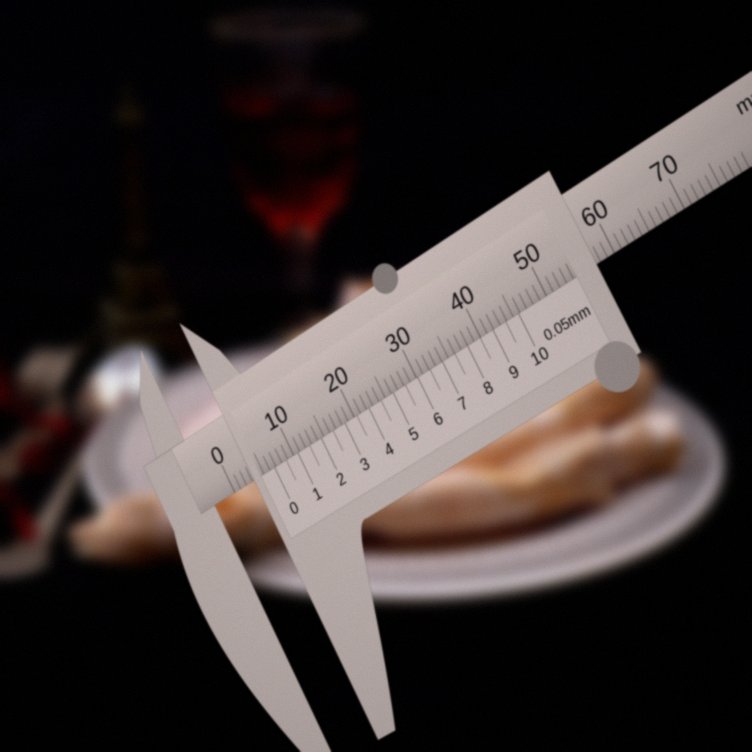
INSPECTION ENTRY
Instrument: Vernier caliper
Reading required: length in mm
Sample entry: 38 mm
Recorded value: 6.8 mm
